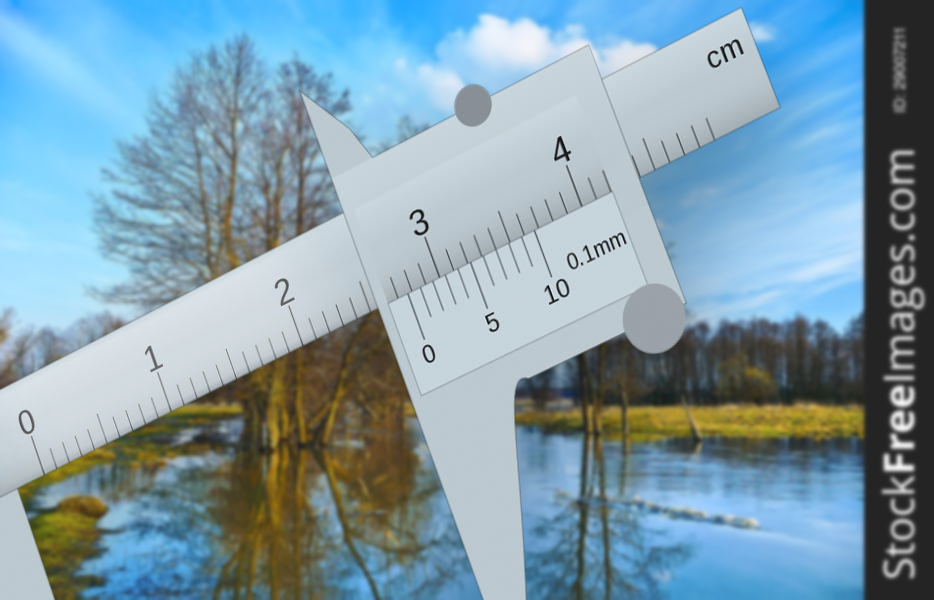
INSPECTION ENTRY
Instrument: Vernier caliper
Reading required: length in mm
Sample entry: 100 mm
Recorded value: 27.7 mm
